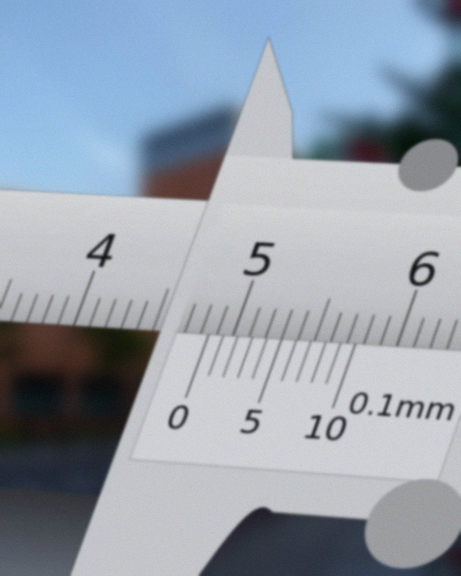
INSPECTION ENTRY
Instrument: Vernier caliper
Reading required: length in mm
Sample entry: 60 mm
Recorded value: 48.5 mm
